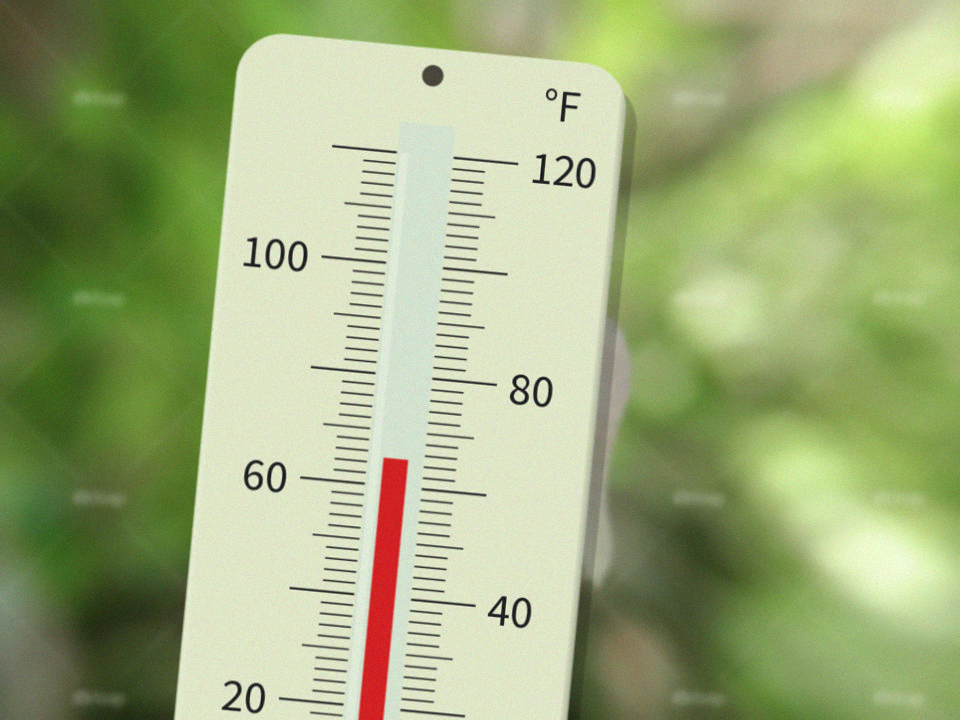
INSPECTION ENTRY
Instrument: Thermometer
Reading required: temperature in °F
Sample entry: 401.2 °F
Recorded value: 65 °F
